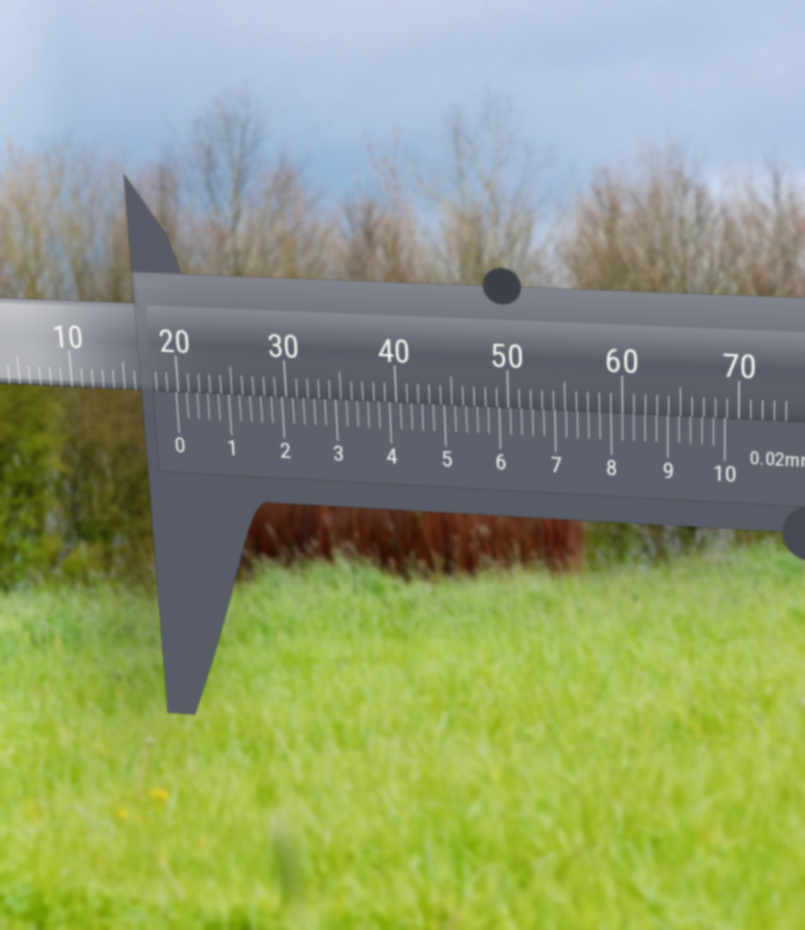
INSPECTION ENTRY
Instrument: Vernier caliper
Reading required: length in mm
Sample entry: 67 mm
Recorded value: 19.8 mm
